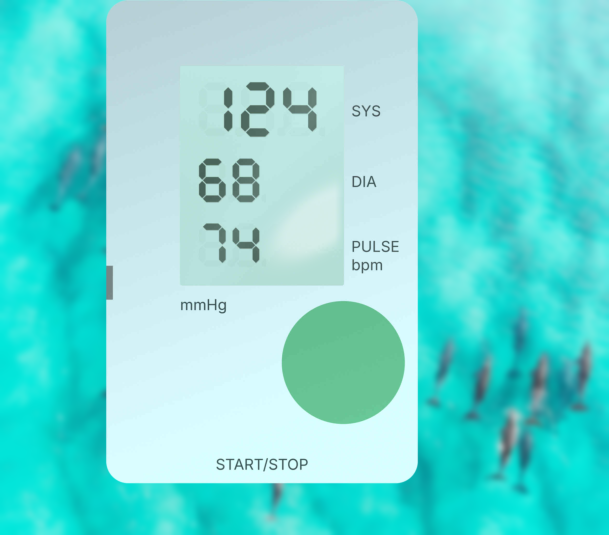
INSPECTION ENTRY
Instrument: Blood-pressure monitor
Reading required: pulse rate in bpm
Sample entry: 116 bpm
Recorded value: 74 bpm
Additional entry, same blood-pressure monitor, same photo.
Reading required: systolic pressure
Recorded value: 124 mmHg
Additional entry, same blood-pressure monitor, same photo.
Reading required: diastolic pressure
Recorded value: 68 mmHg
